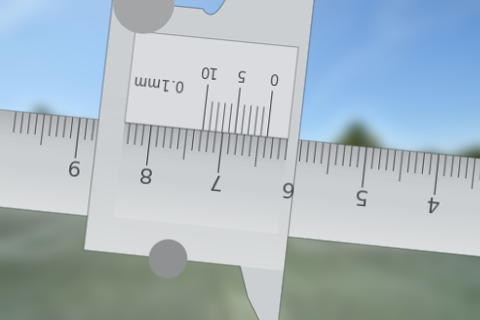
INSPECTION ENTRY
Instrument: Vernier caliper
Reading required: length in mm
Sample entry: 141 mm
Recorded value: 63.8 mm
